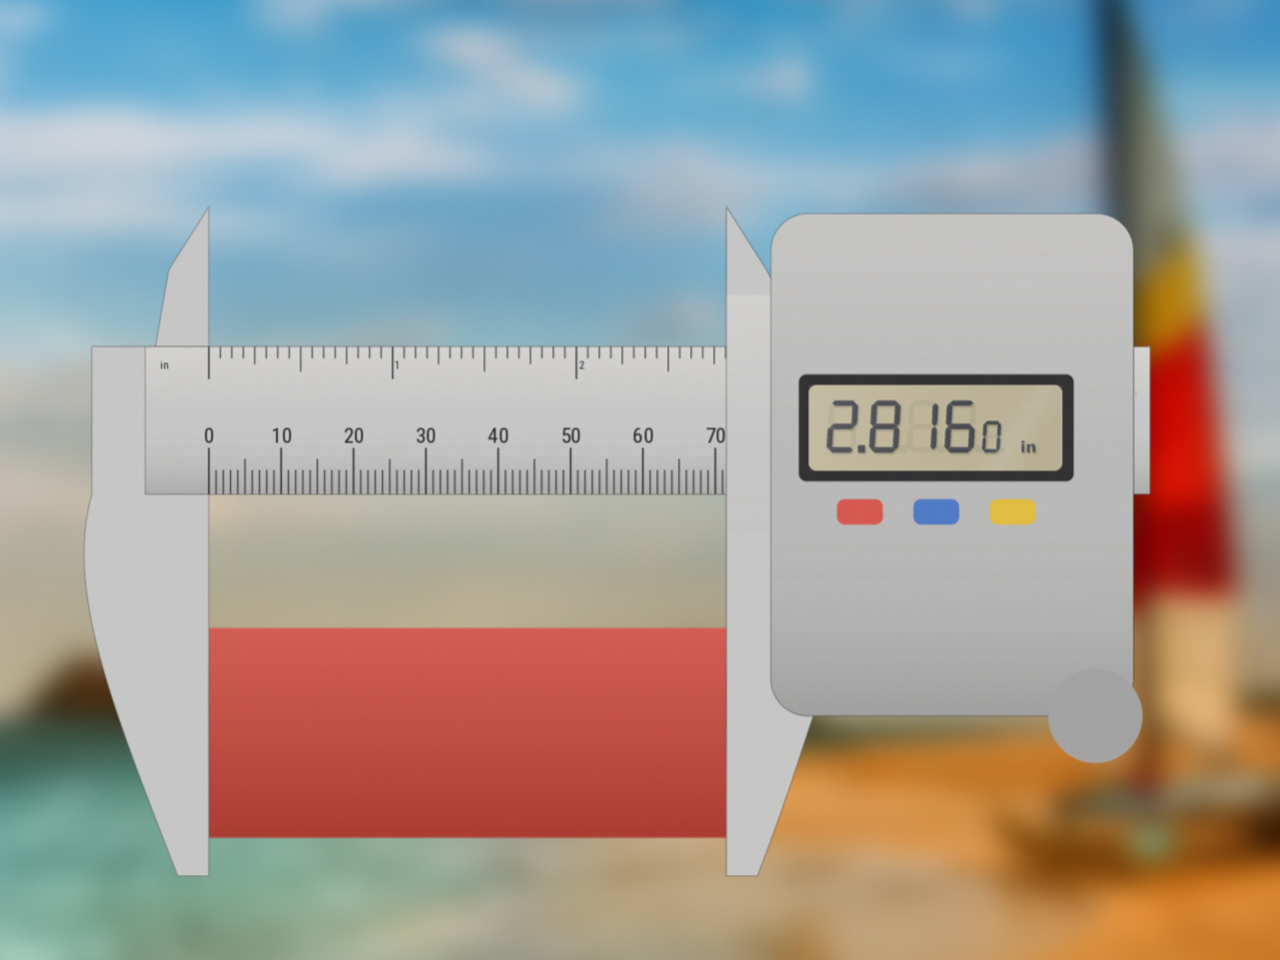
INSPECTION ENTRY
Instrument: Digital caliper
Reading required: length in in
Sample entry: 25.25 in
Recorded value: 2.8160 in
